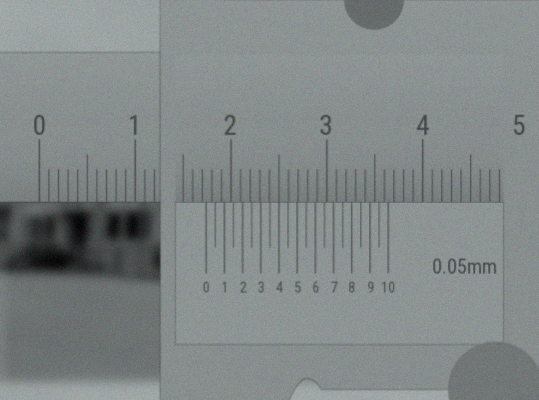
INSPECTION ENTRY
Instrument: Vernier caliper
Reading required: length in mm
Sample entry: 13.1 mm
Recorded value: 17.4 mm
